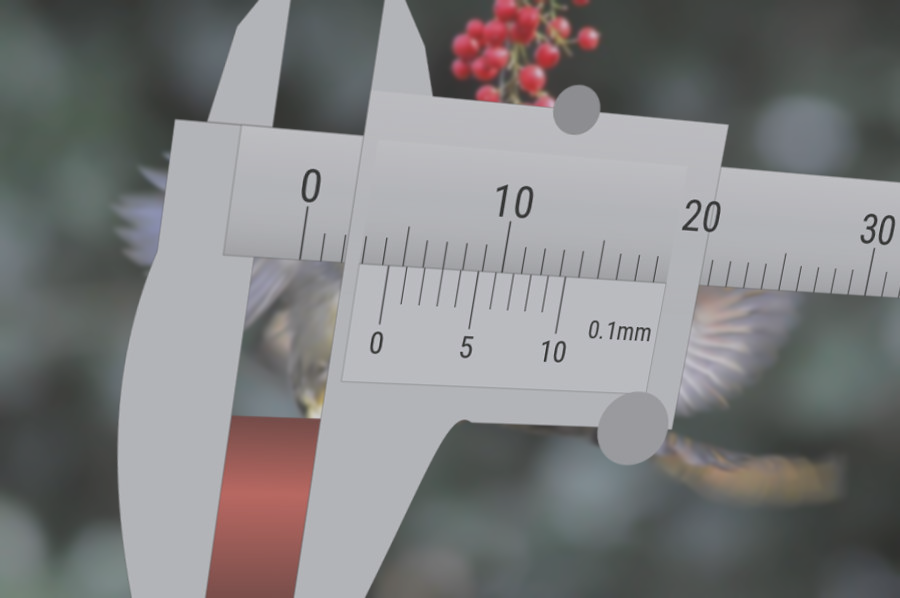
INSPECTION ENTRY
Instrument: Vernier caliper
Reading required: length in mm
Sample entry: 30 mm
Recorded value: 4.3 mm
